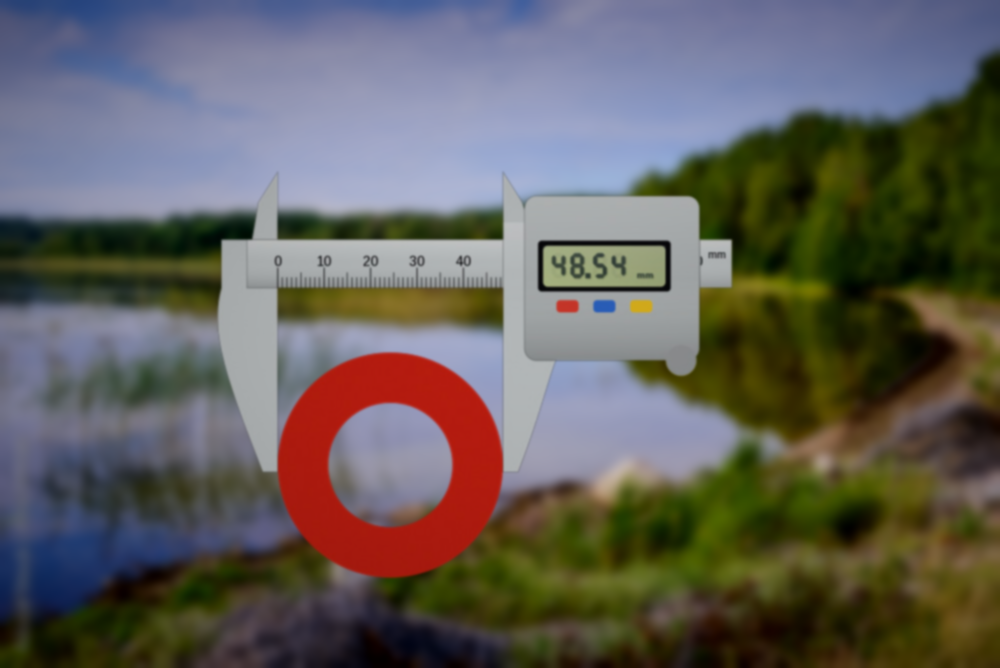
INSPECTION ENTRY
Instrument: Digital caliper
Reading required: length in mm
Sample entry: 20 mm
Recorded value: 48.54 mm
